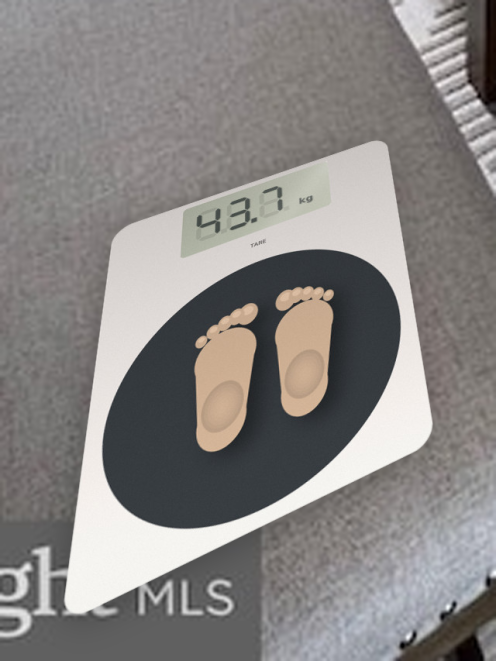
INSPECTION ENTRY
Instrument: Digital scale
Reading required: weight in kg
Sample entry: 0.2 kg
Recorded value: 43.7 kg
